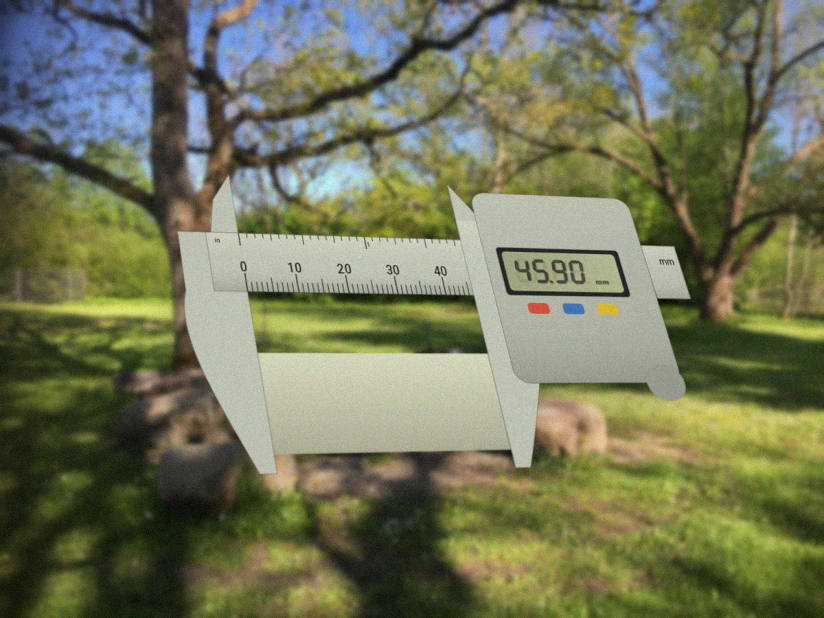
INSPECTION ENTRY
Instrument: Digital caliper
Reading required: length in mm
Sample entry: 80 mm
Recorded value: 45.90 mm
